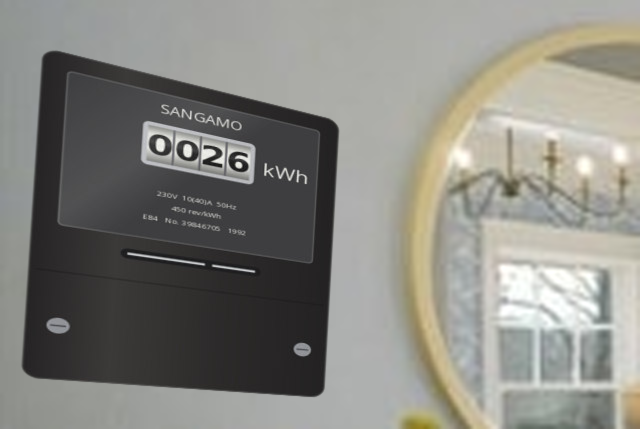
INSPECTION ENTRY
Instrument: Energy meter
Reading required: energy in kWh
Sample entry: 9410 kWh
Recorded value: 26 kWh
